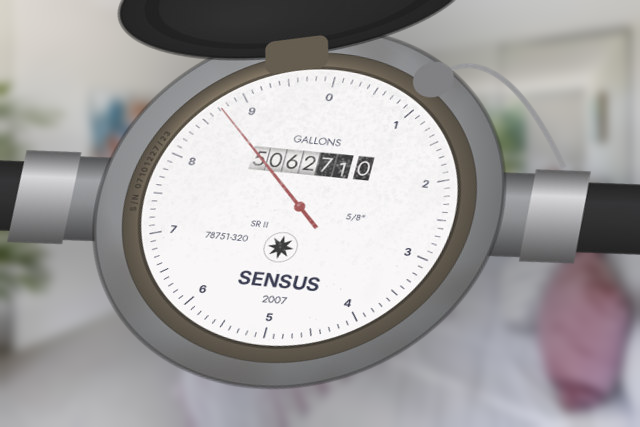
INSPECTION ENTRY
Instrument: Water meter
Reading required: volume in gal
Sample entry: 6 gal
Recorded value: 5062708.7 gal
